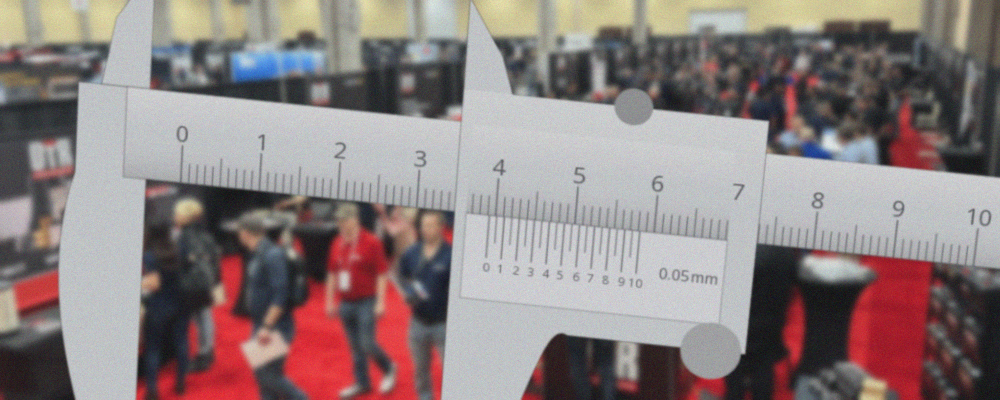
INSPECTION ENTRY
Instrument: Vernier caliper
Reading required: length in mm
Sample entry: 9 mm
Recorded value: 39.2 mm
